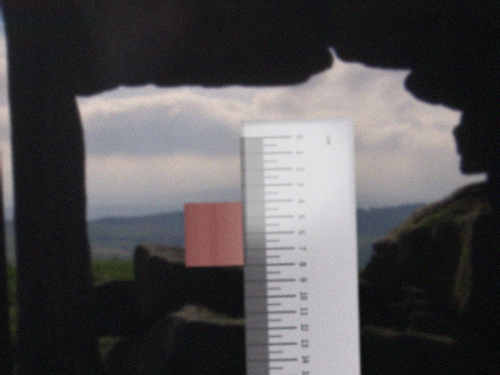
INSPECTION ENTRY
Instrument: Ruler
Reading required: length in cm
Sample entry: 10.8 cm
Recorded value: 4 cm
